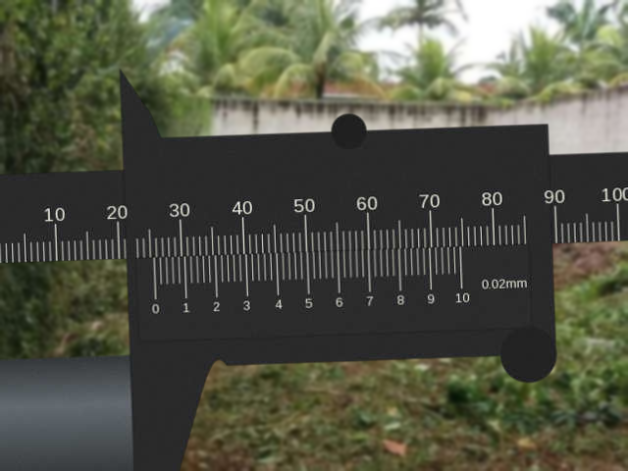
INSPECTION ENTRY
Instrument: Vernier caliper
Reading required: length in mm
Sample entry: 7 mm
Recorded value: 25.6 mm
